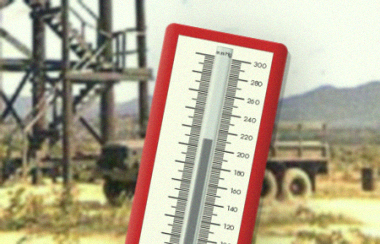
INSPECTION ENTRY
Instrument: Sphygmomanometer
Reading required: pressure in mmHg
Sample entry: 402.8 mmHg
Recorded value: 210 mmHg
